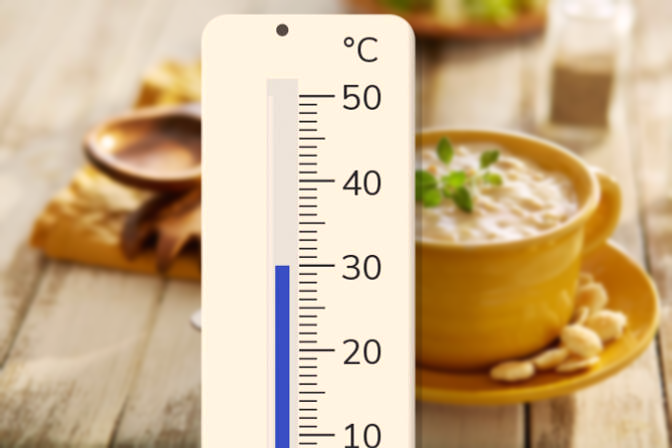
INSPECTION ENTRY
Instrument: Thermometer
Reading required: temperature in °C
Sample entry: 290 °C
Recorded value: 30 °C
